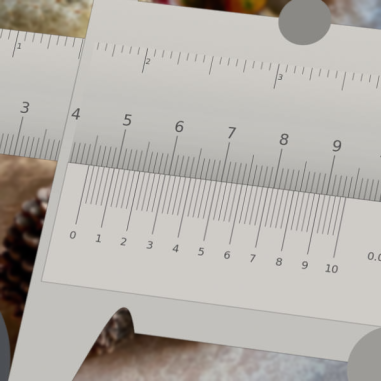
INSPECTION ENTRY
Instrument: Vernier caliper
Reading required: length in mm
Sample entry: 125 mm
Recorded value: 44.6 mm
